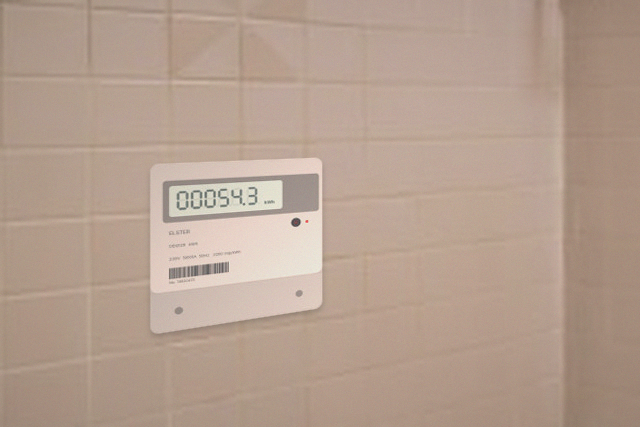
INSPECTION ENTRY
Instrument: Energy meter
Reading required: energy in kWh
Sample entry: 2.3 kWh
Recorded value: 54.3 kWh
